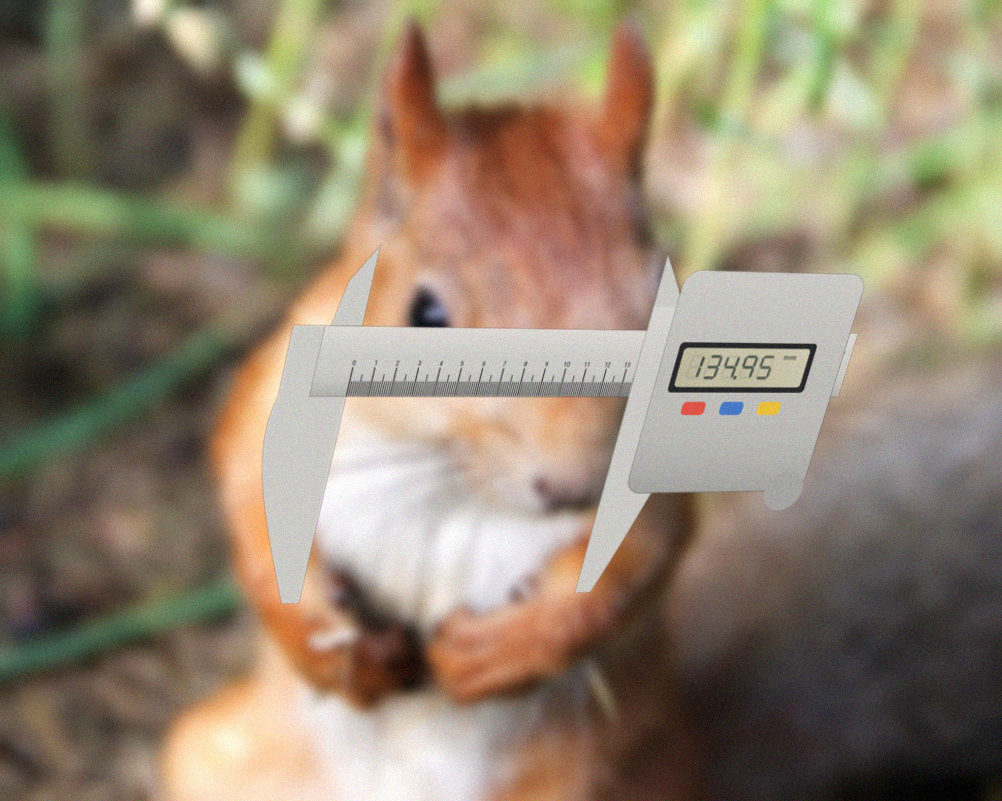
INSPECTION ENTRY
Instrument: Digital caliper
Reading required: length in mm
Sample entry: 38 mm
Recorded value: 134.95 mm
